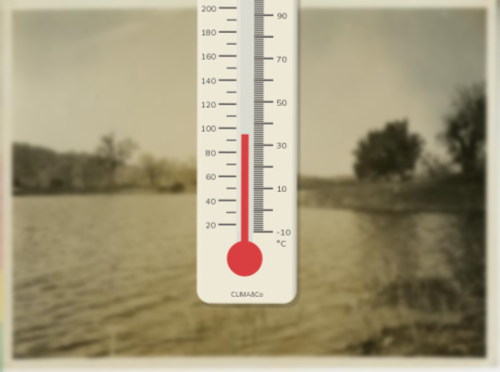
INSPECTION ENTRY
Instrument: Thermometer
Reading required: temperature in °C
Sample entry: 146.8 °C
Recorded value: 35 °C
